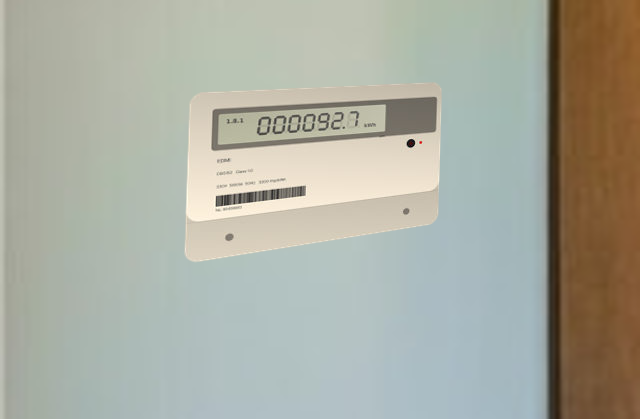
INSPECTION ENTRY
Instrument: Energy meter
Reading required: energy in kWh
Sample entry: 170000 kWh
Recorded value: 92.7 kWh
